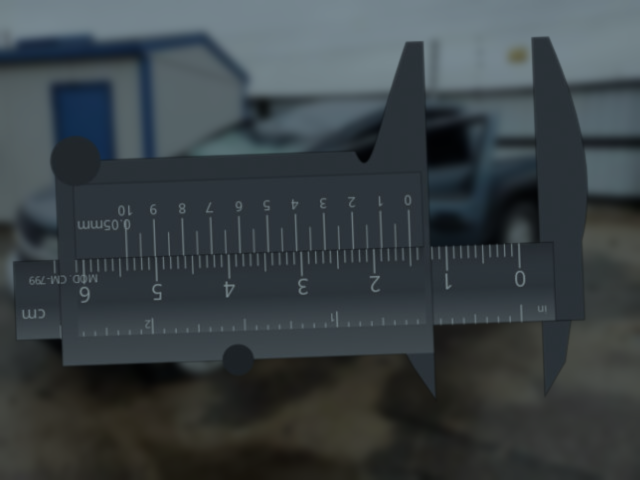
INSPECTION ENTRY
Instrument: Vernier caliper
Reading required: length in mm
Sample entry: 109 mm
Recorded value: 15.0 mm
